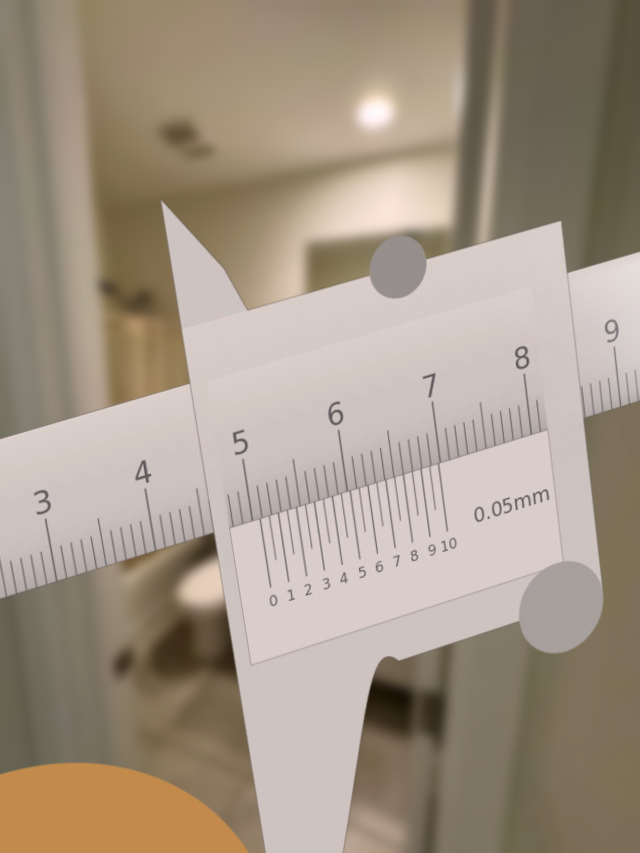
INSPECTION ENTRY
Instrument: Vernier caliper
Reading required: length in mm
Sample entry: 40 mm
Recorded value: 50.8 mm
